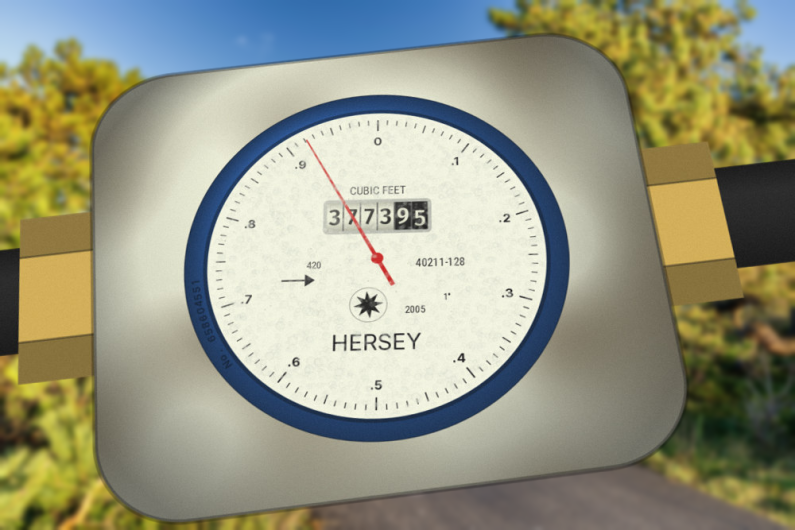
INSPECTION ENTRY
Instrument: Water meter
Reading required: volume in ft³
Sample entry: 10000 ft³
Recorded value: 377394.92 ft³
